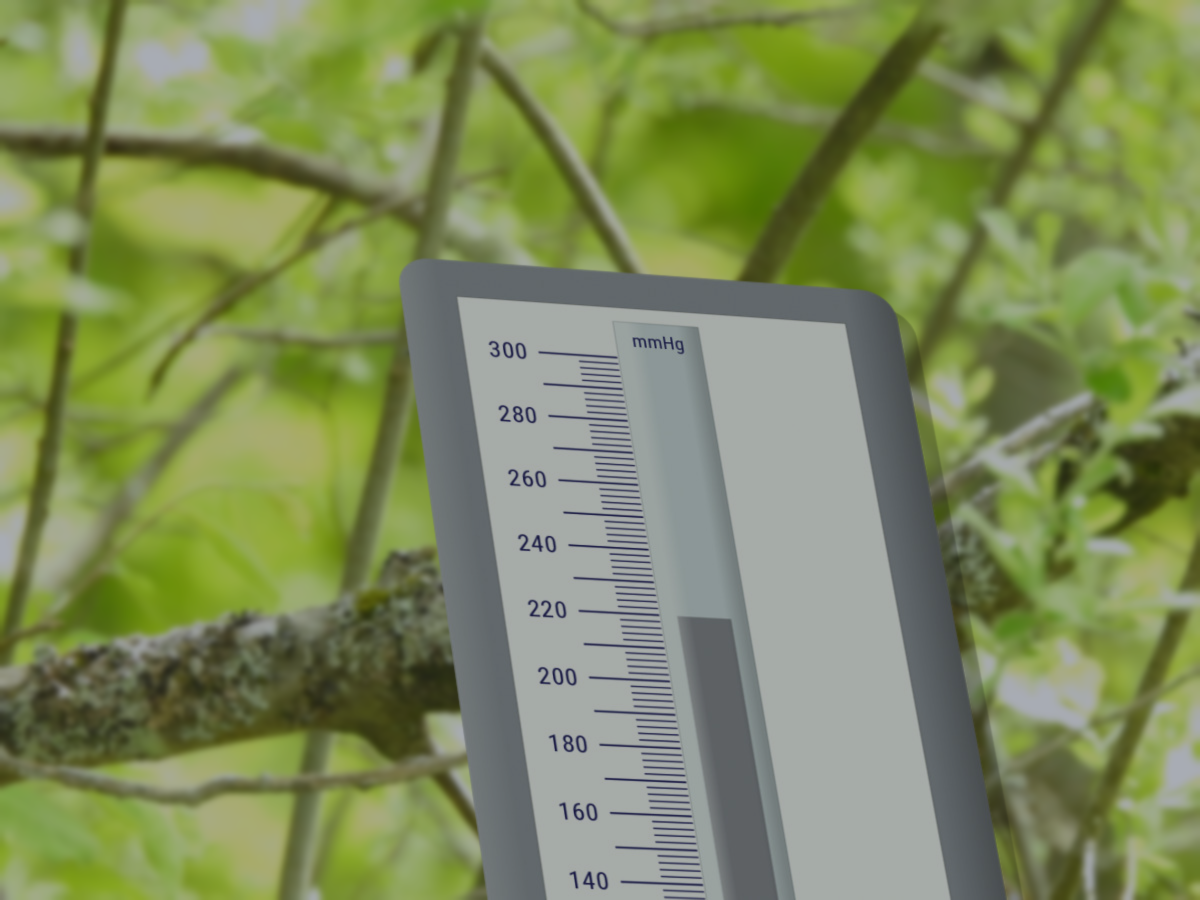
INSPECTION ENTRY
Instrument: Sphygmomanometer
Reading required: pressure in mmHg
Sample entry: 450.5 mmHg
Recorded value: 220 mmHg
